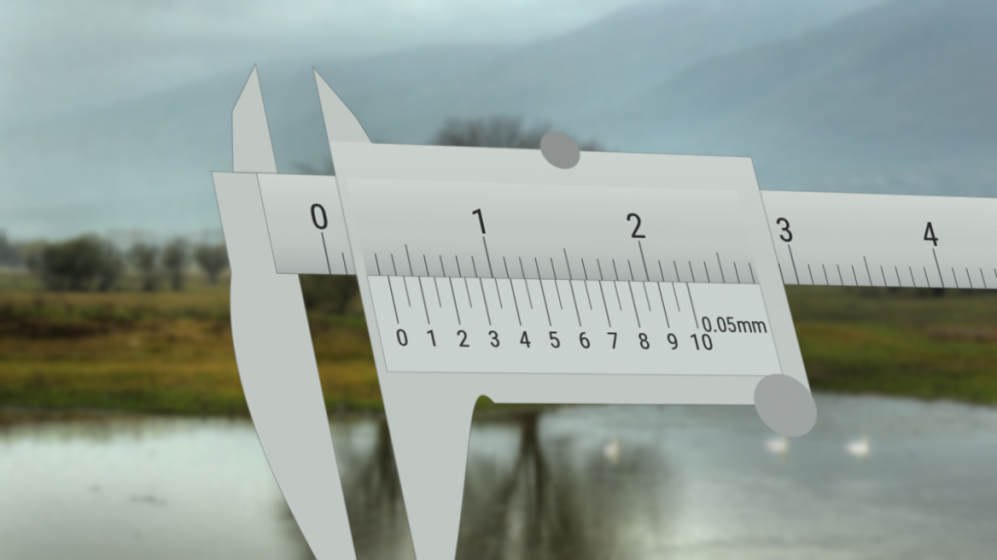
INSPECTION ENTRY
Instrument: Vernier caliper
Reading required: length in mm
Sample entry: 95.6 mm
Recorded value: 3.5 mm
